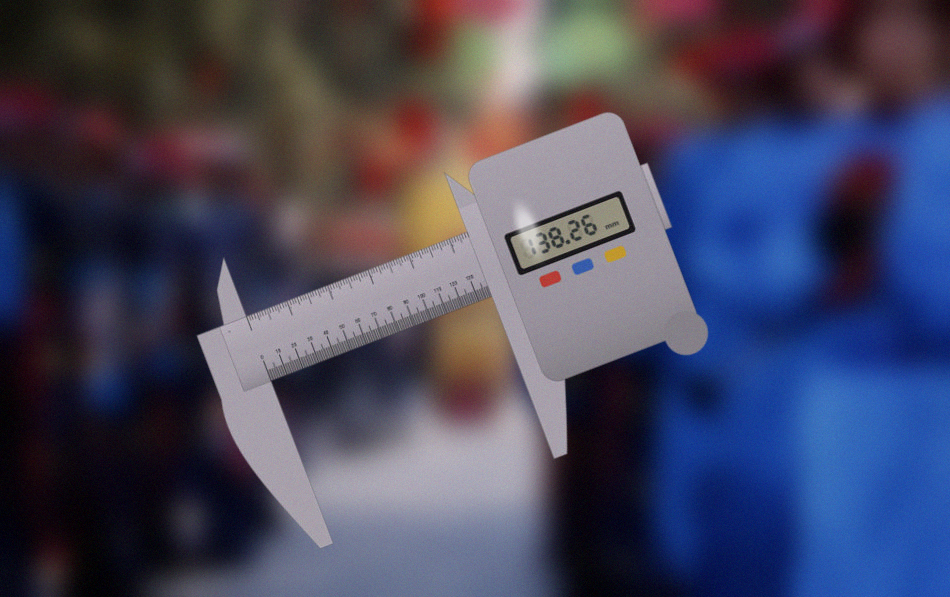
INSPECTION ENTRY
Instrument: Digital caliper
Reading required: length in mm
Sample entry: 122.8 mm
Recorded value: 138.26 mm
